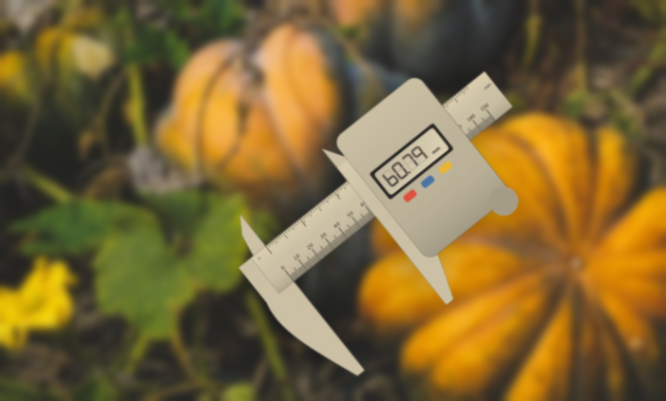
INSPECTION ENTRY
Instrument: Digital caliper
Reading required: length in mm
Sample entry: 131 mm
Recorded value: 60.79 mm
